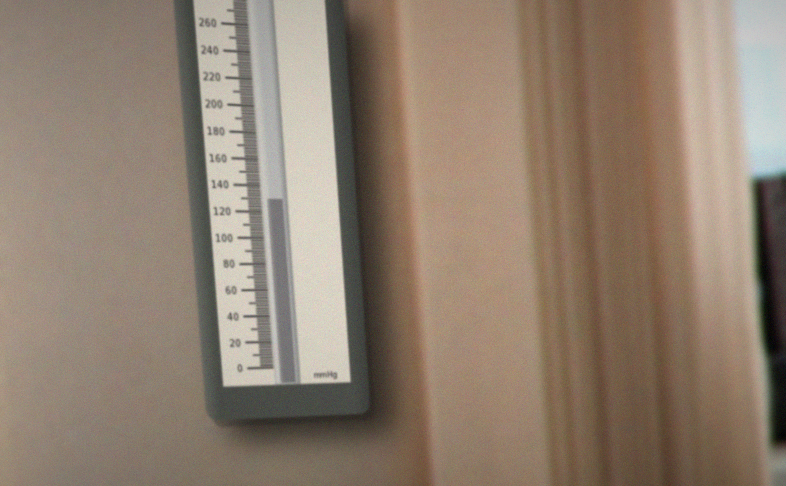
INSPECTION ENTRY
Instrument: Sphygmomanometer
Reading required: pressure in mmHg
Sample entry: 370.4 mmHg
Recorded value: 130 mmHg
